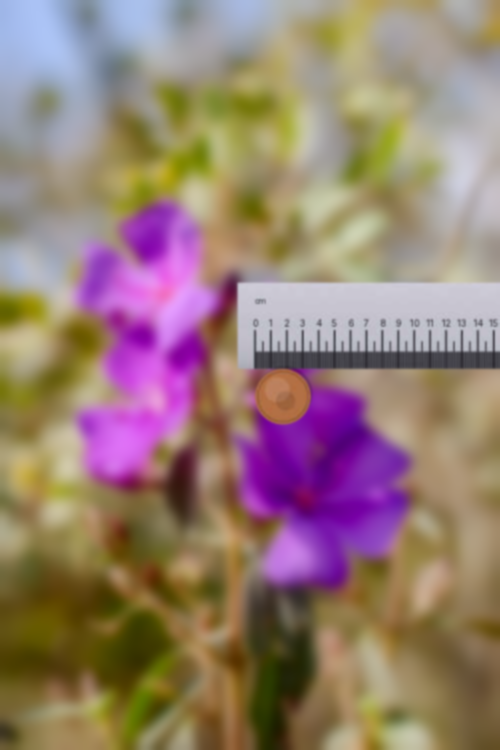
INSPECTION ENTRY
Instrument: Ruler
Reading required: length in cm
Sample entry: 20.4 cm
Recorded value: 3.5 cm
